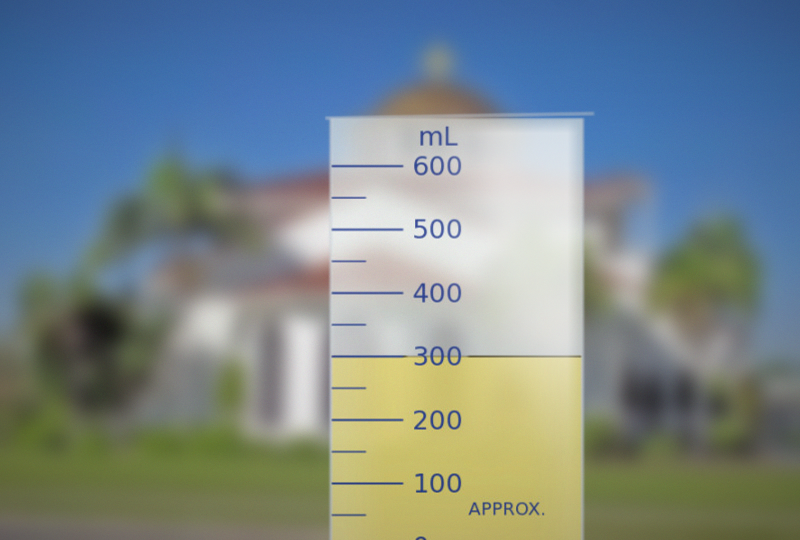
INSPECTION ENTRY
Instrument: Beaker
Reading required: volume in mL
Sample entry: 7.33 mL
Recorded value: 300 mL
